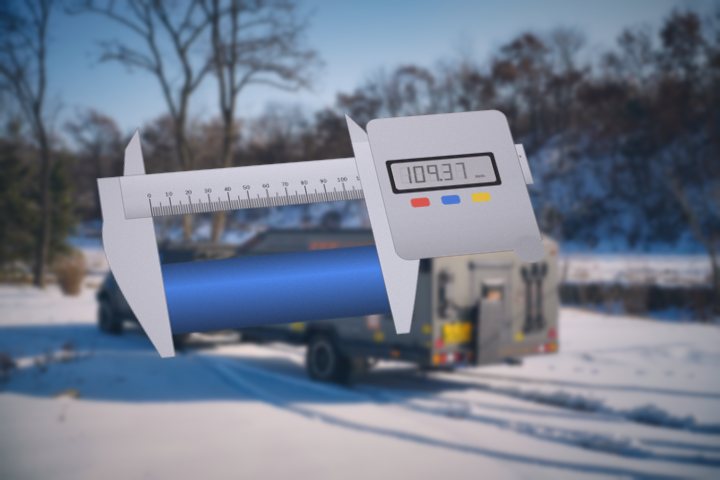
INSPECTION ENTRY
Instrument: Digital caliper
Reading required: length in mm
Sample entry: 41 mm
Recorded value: 109.37 mm
